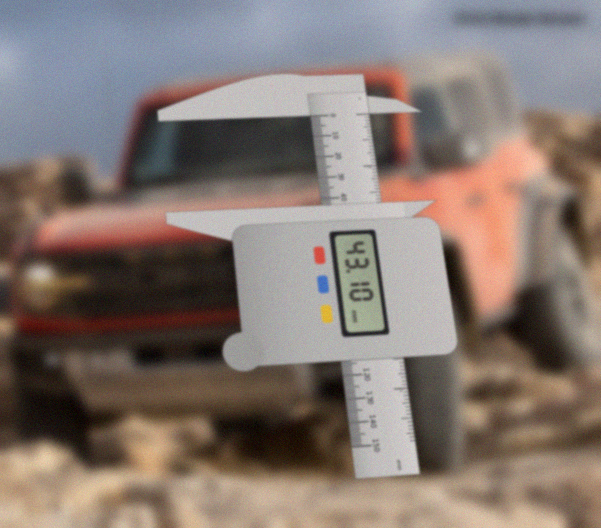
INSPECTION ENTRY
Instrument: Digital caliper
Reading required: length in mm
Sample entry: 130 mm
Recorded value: 43.10 mm
